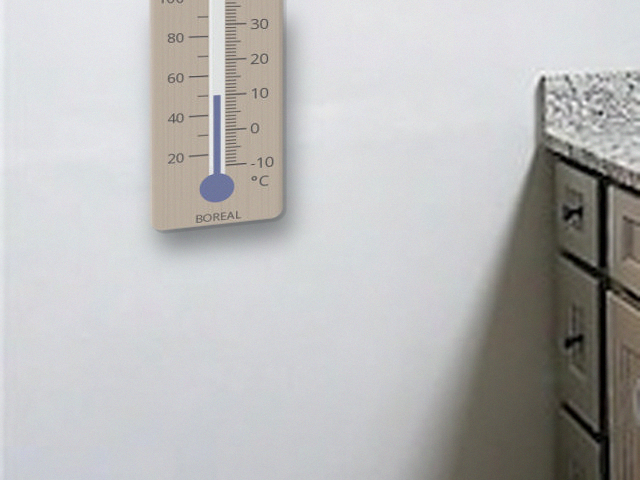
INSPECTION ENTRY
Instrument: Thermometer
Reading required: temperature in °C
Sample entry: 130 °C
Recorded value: 10 °C
